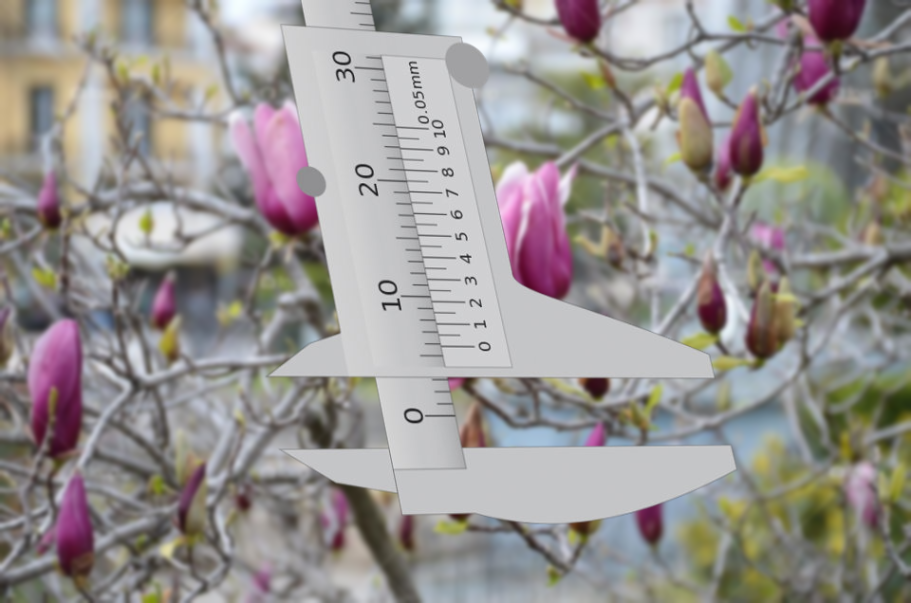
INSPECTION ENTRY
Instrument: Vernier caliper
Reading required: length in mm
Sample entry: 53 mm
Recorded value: 5.8 mm
